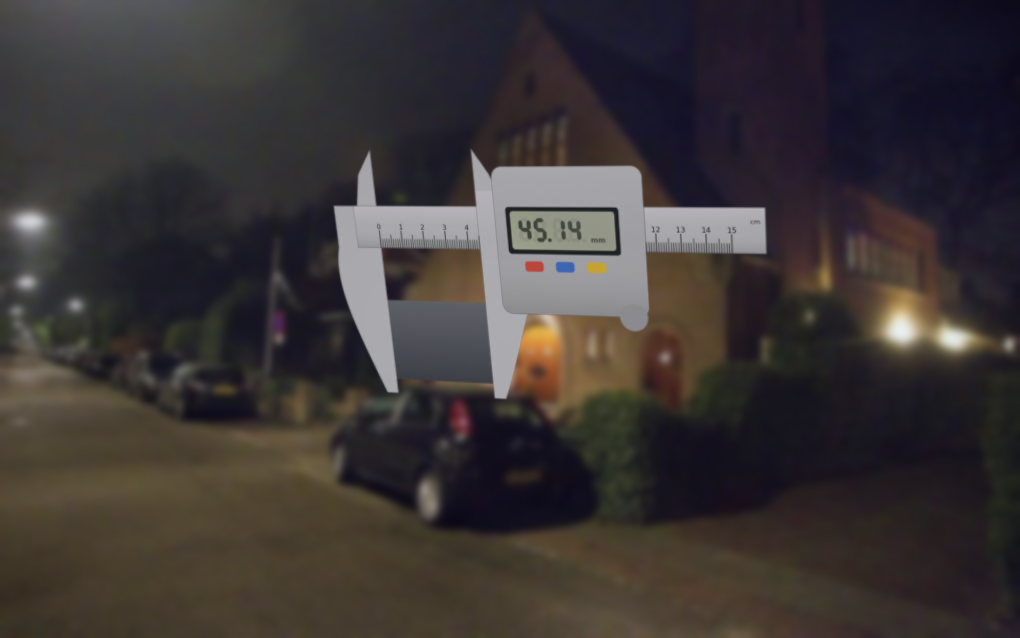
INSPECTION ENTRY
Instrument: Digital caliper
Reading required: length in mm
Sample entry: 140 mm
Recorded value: 45.14 mm
